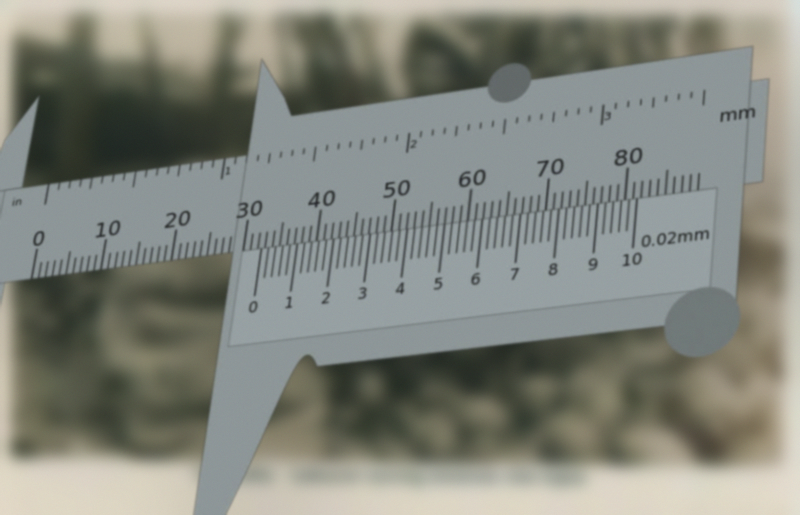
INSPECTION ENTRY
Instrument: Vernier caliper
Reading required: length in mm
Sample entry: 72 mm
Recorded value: 32.5 mm
